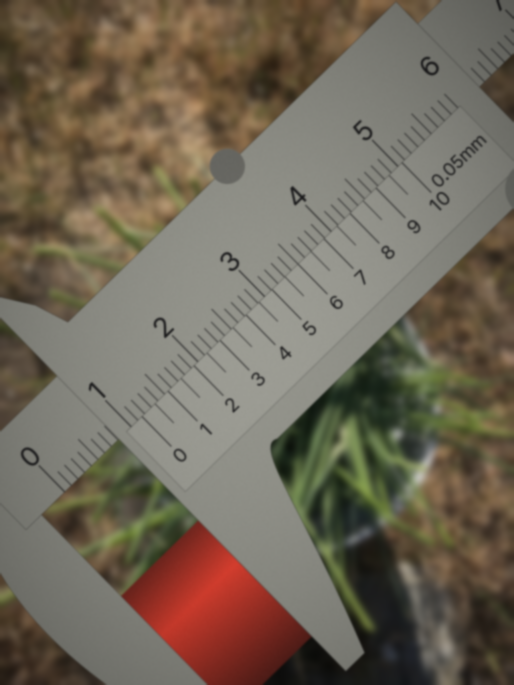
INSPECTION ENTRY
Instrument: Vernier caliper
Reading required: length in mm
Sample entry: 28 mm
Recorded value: 11.6 mm
